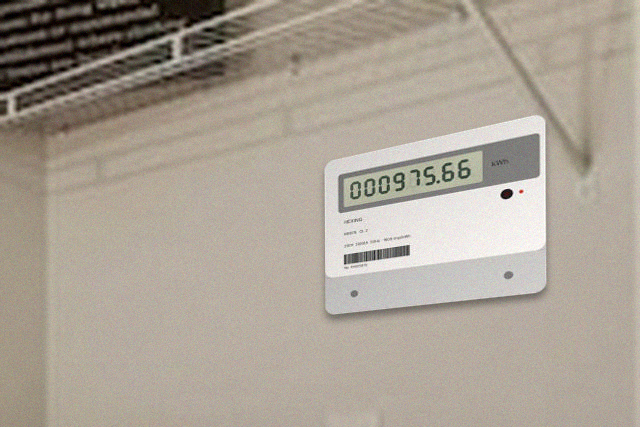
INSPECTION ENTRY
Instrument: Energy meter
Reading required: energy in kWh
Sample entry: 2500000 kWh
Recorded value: 975.66 kWh
